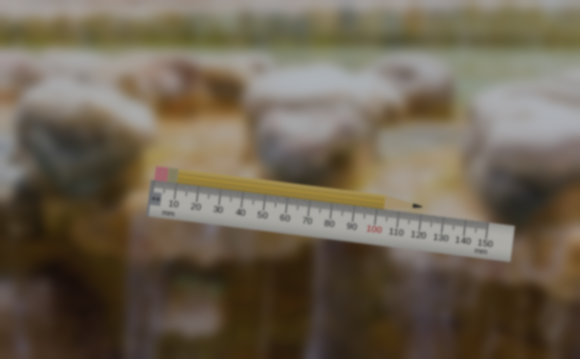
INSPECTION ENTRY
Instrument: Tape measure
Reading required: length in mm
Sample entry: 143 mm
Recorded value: 120 mm
